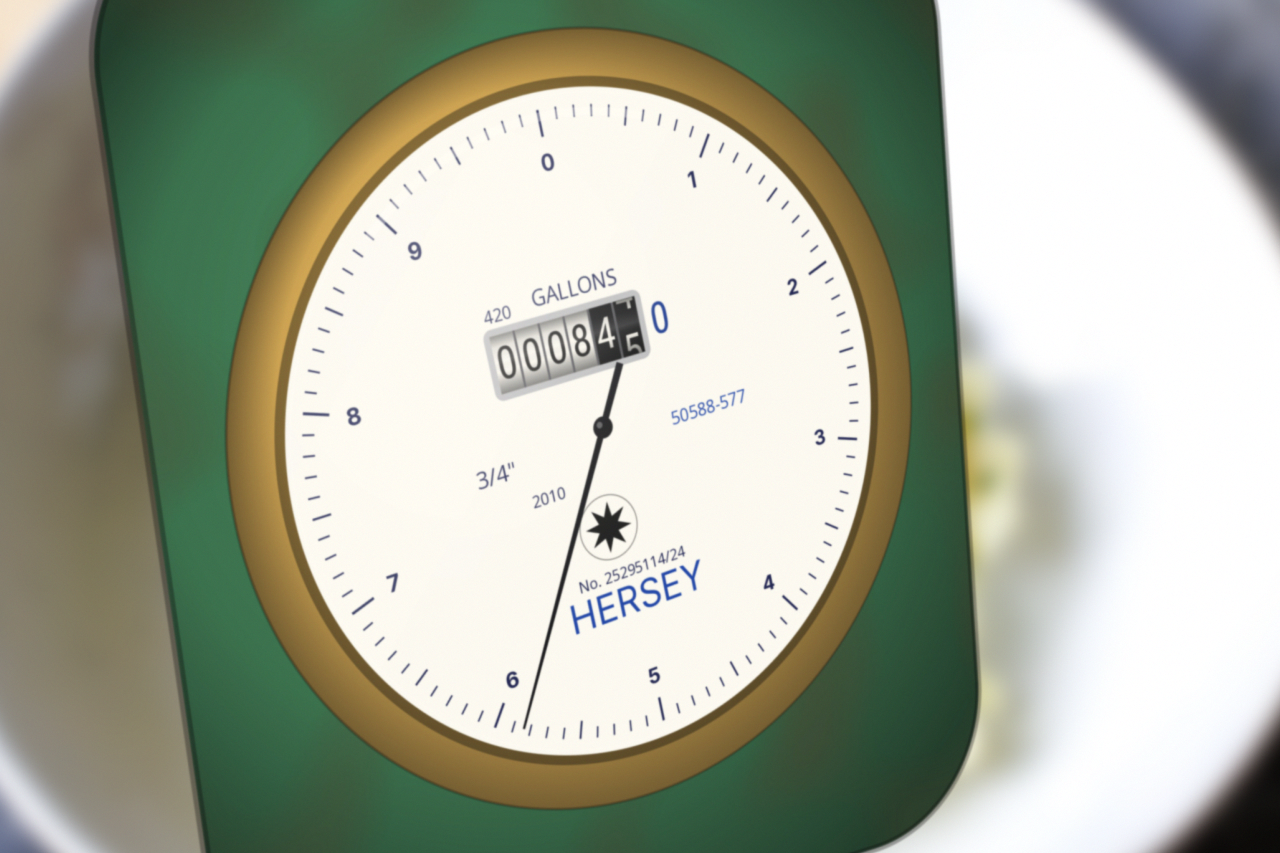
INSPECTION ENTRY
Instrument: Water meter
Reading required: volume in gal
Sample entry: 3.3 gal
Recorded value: 8445.8 gal
